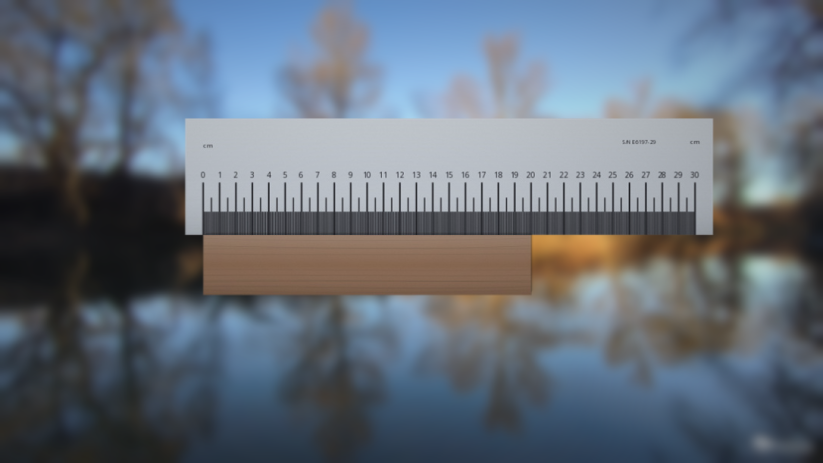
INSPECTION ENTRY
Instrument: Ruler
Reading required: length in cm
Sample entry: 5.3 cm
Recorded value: 20 cm
